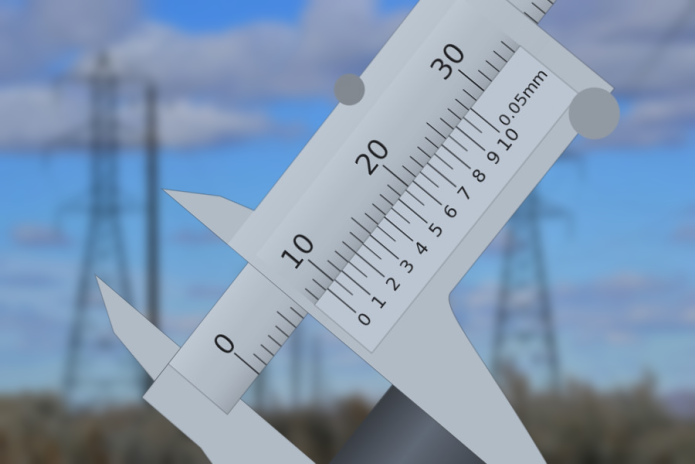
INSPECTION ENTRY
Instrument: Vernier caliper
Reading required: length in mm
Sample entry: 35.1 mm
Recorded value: 9.2 mm
